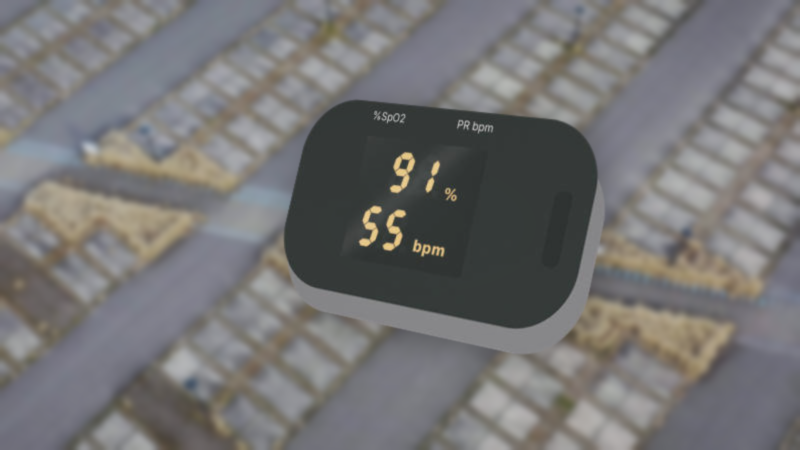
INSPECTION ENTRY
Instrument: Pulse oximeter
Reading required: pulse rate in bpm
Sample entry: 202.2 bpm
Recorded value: 55 bpm
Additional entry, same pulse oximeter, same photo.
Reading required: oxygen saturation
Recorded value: 91 %
